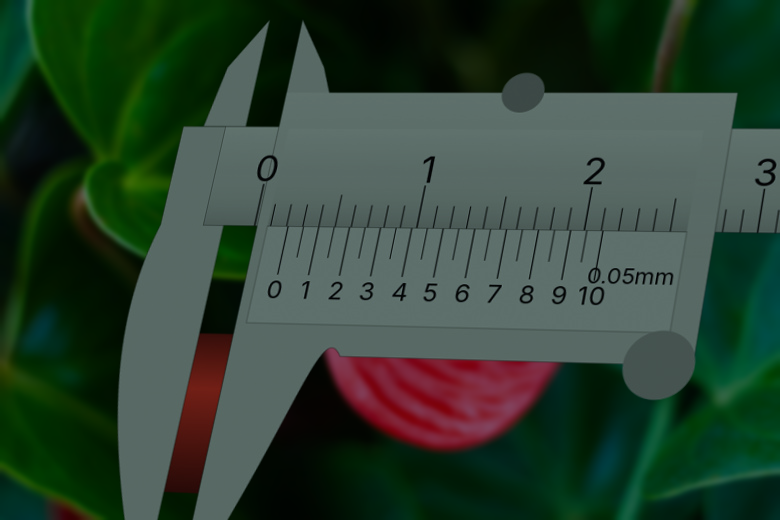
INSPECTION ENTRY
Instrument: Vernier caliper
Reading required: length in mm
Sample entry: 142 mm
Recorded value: 2.1 mm
